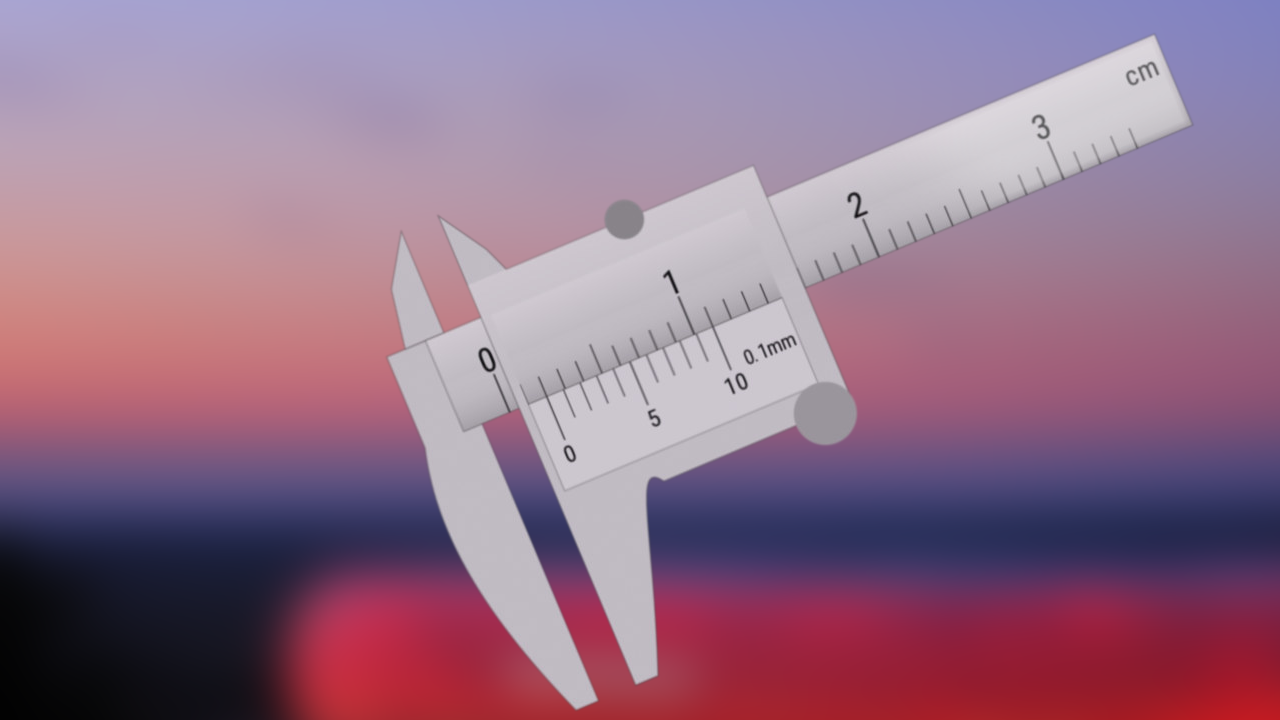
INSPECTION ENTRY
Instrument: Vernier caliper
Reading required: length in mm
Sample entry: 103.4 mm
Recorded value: 2.0 mm
